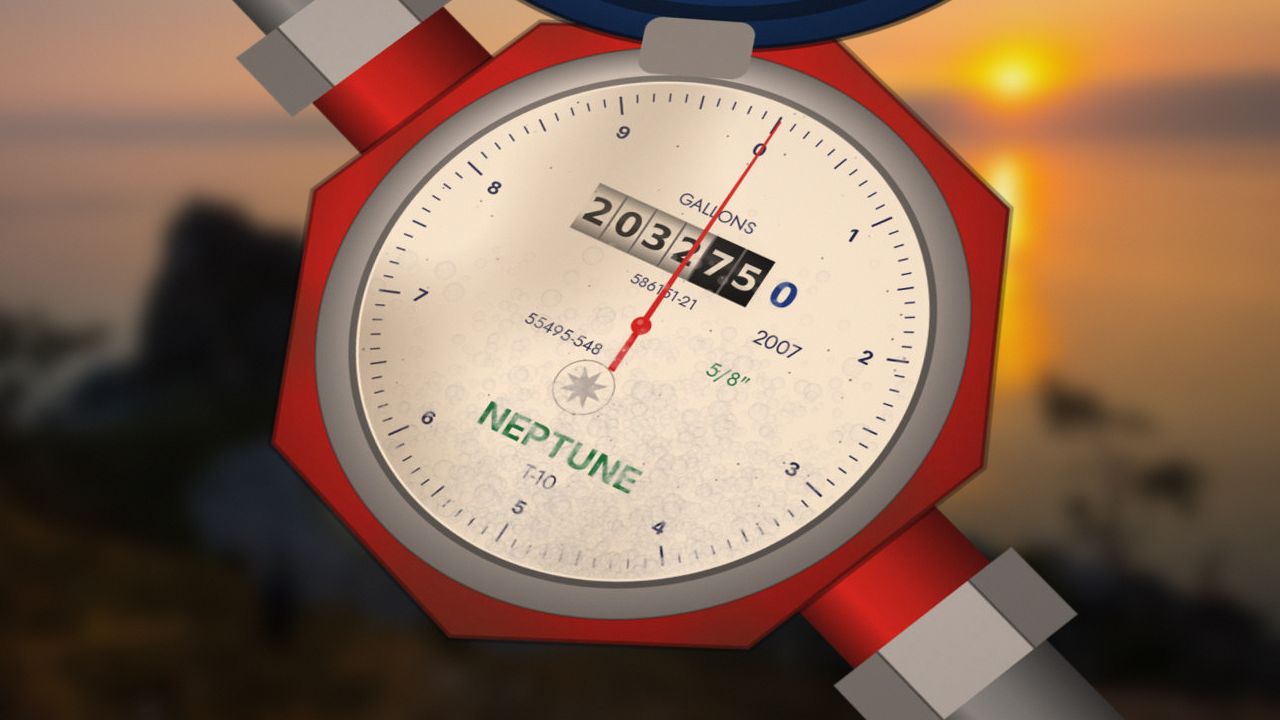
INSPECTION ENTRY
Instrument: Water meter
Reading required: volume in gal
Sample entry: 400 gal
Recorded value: 2032750.0 gal
